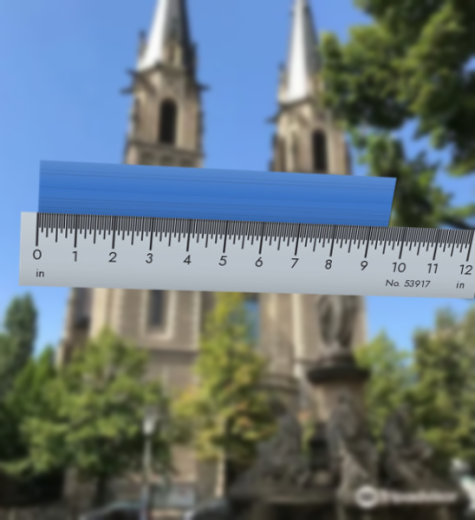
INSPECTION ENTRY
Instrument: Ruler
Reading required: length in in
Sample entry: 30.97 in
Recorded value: 9.5 in
